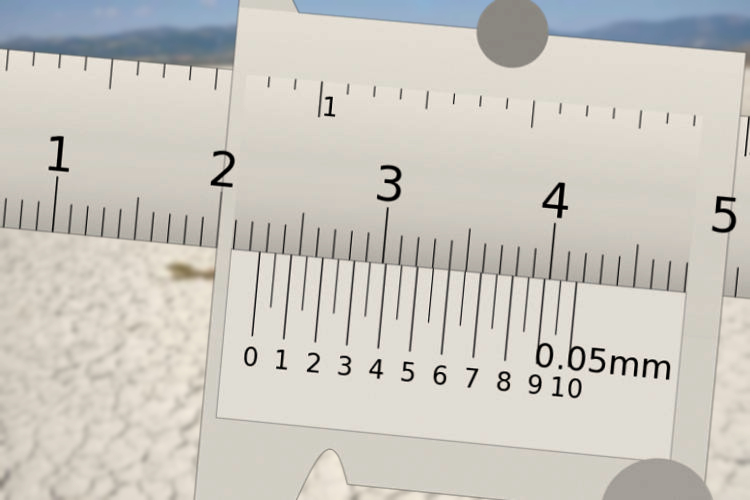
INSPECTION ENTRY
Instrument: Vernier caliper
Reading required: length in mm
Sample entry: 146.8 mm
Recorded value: 22.6 mm
